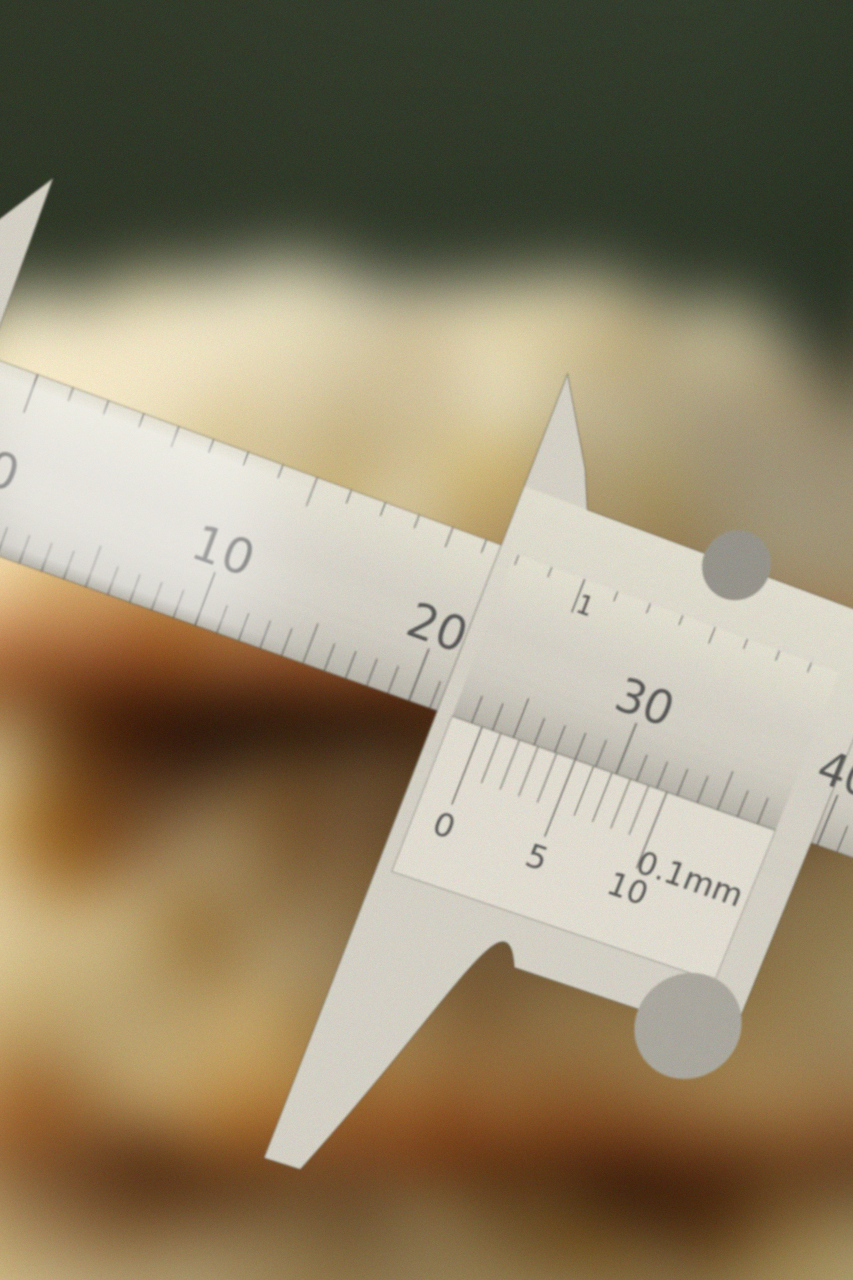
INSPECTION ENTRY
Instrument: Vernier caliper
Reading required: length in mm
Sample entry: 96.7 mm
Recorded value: 23.5 mm
